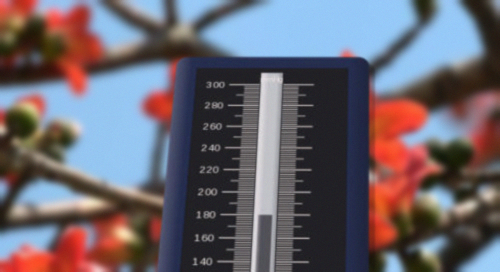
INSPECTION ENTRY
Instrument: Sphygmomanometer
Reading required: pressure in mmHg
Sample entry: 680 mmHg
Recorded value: 180 mmHg
